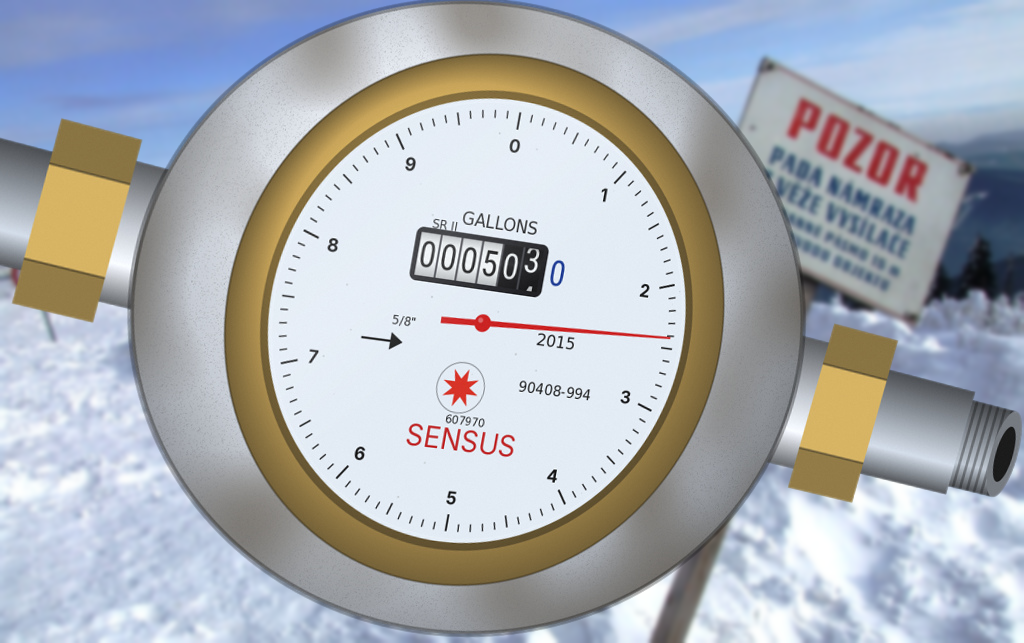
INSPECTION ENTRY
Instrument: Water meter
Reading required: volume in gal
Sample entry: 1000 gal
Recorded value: 5032.4 gal
